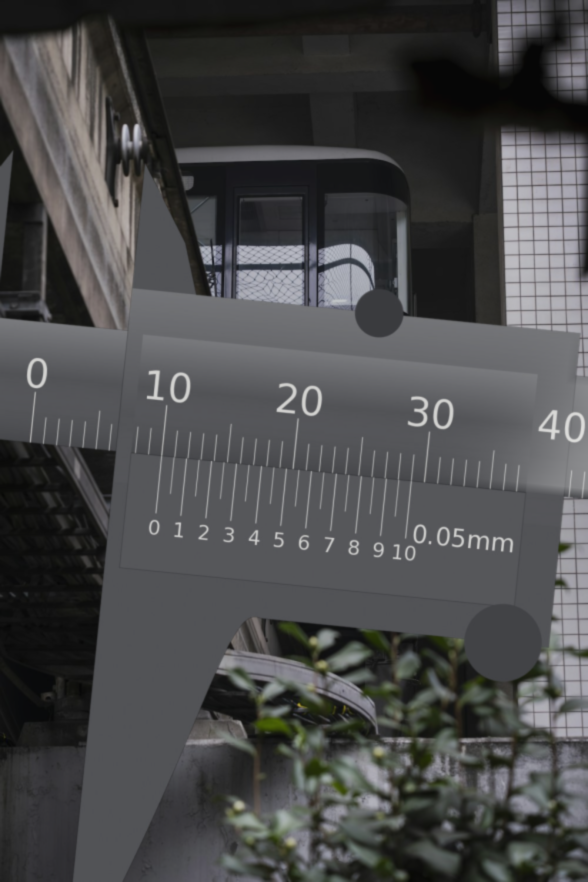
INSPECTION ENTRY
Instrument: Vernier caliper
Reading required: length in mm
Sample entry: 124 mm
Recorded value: 10.0 mm
